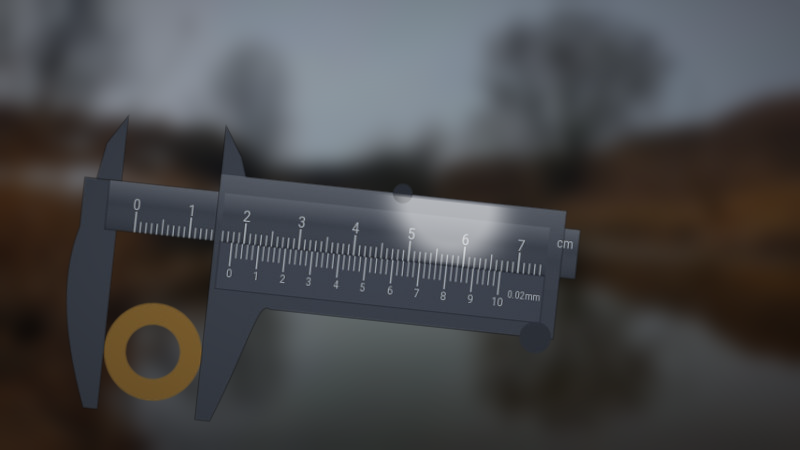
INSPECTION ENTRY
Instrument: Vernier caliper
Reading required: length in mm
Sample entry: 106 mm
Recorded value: 17.8 mm
